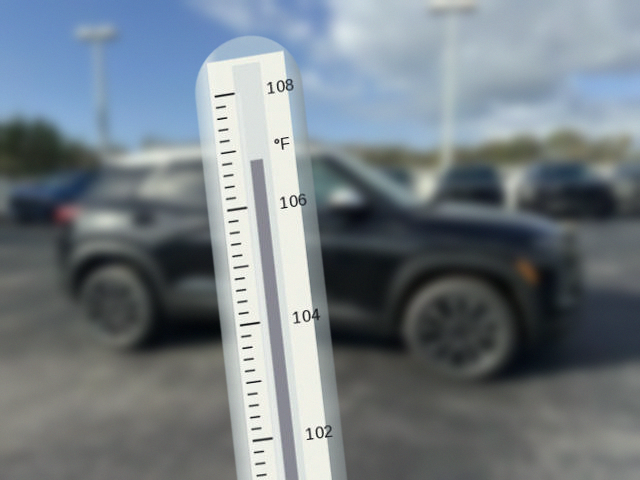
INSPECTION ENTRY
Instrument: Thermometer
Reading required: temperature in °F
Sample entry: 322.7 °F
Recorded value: 106.8 °F
